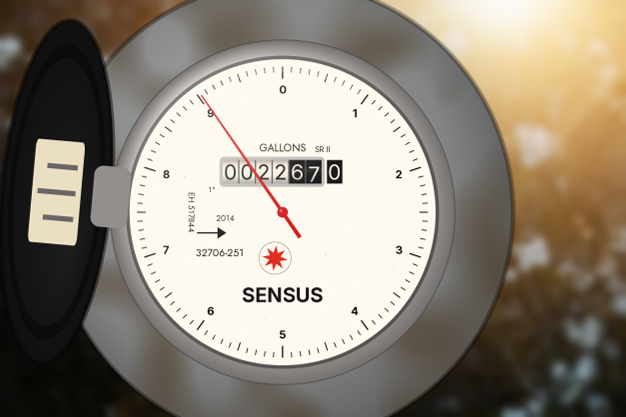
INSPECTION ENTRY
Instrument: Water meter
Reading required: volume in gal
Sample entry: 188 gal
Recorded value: 22669.0 gal
